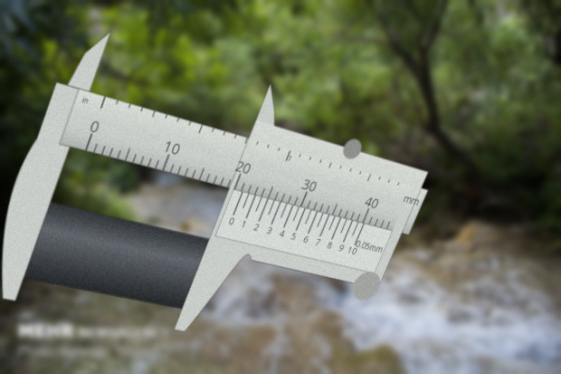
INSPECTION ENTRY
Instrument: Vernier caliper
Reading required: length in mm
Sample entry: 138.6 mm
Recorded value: 21.2 mm
